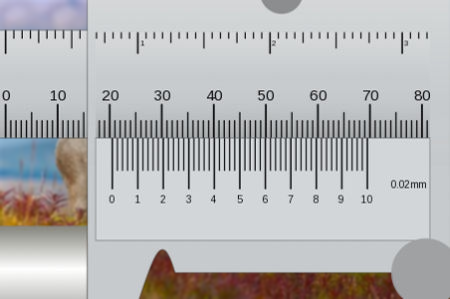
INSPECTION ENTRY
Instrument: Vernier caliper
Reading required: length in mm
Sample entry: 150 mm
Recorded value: 20.5 mm
